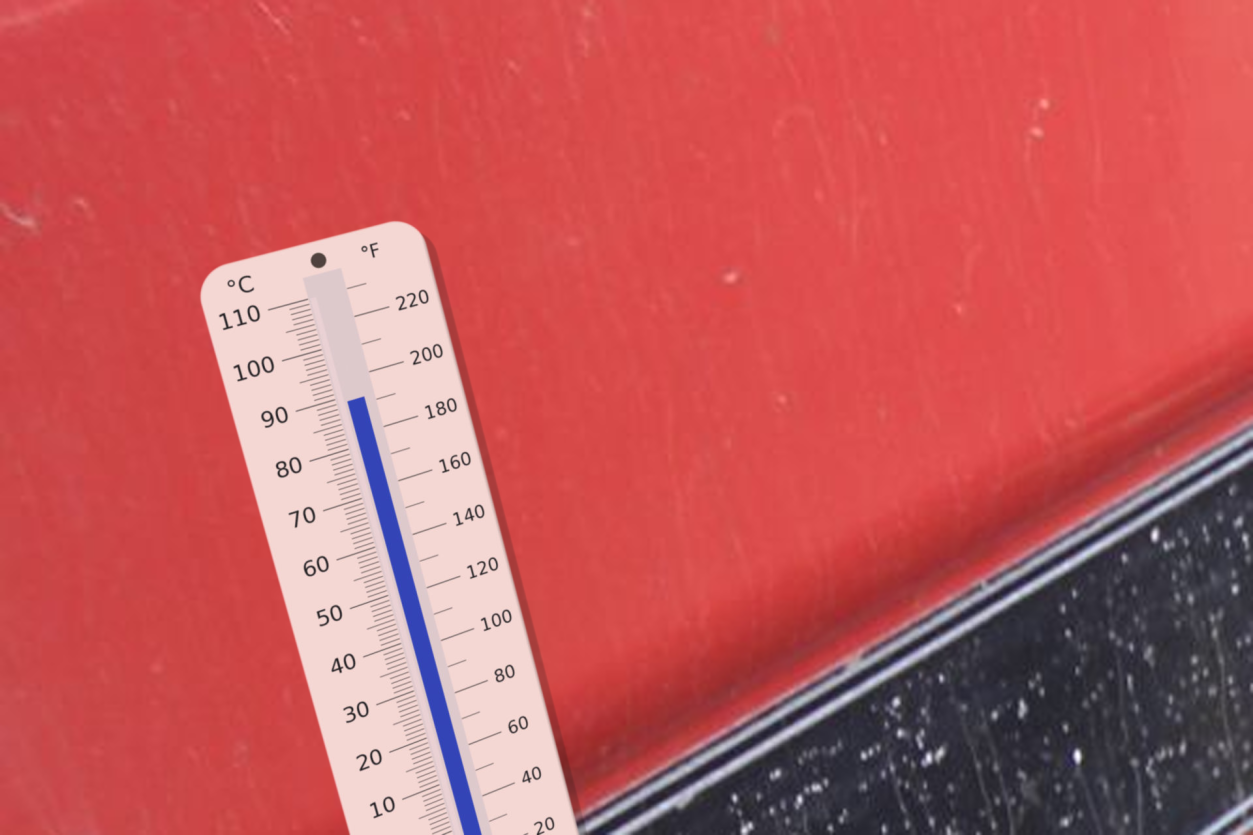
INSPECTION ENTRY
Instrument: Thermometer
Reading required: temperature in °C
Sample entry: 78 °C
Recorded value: 89 °C
